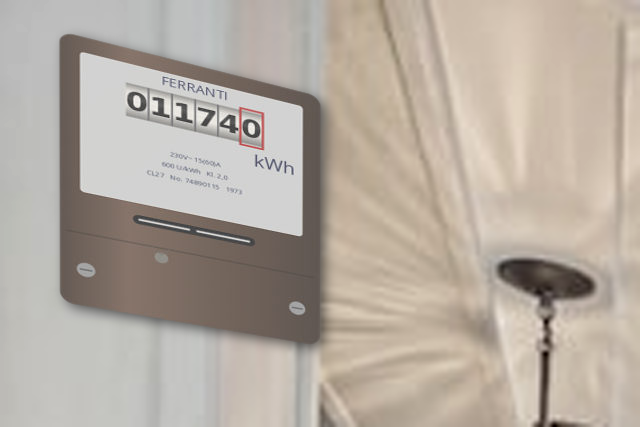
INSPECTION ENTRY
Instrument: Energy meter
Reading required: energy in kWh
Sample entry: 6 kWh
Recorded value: 1174.0 kWh
